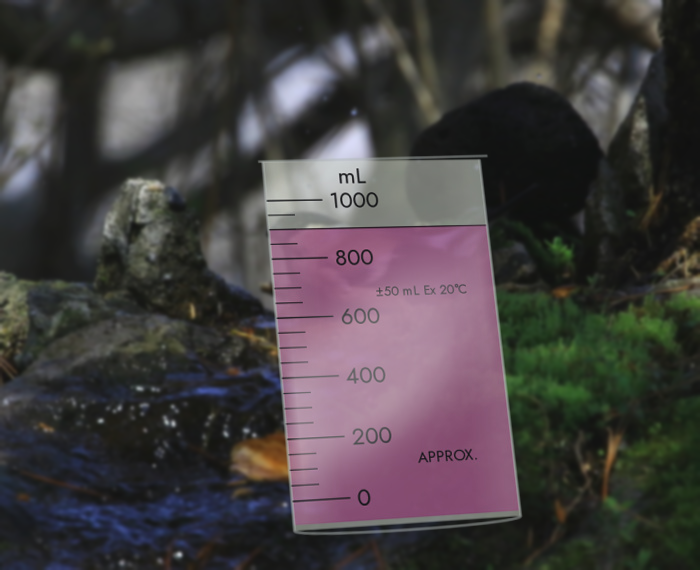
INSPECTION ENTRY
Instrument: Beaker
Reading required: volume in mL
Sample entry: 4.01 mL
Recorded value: 900 mL
